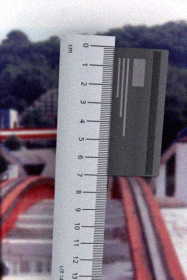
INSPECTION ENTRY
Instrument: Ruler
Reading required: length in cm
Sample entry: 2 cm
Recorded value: 7 cm
